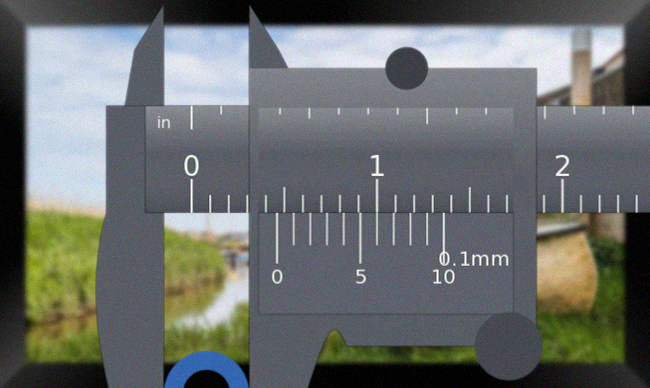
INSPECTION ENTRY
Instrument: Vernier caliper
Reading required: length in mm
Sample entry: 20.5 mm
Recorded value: 4.6 mm
